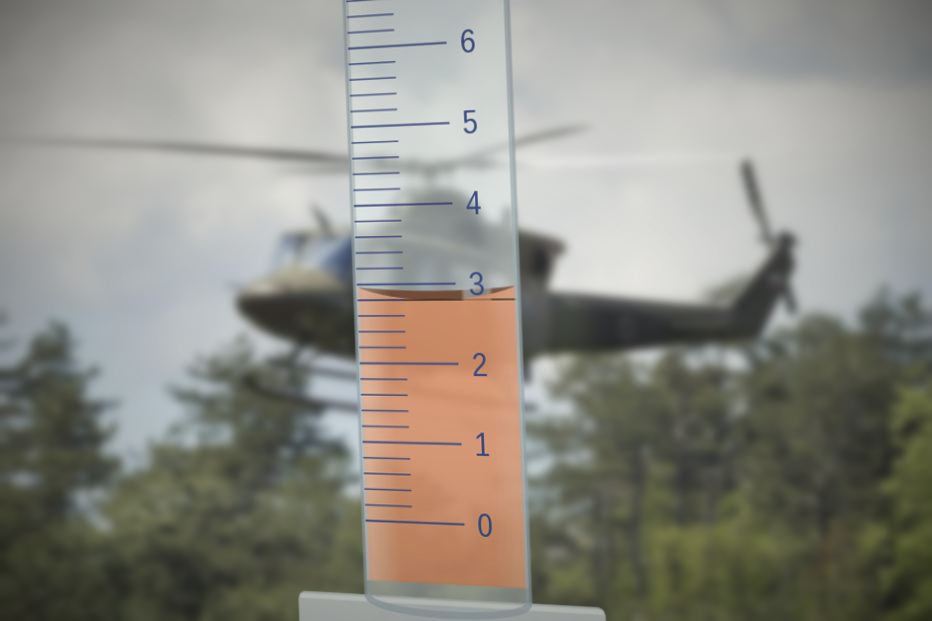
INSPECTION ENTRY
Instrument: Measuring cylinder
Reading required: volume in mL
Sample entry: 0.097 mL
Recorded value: 2.8 mL
